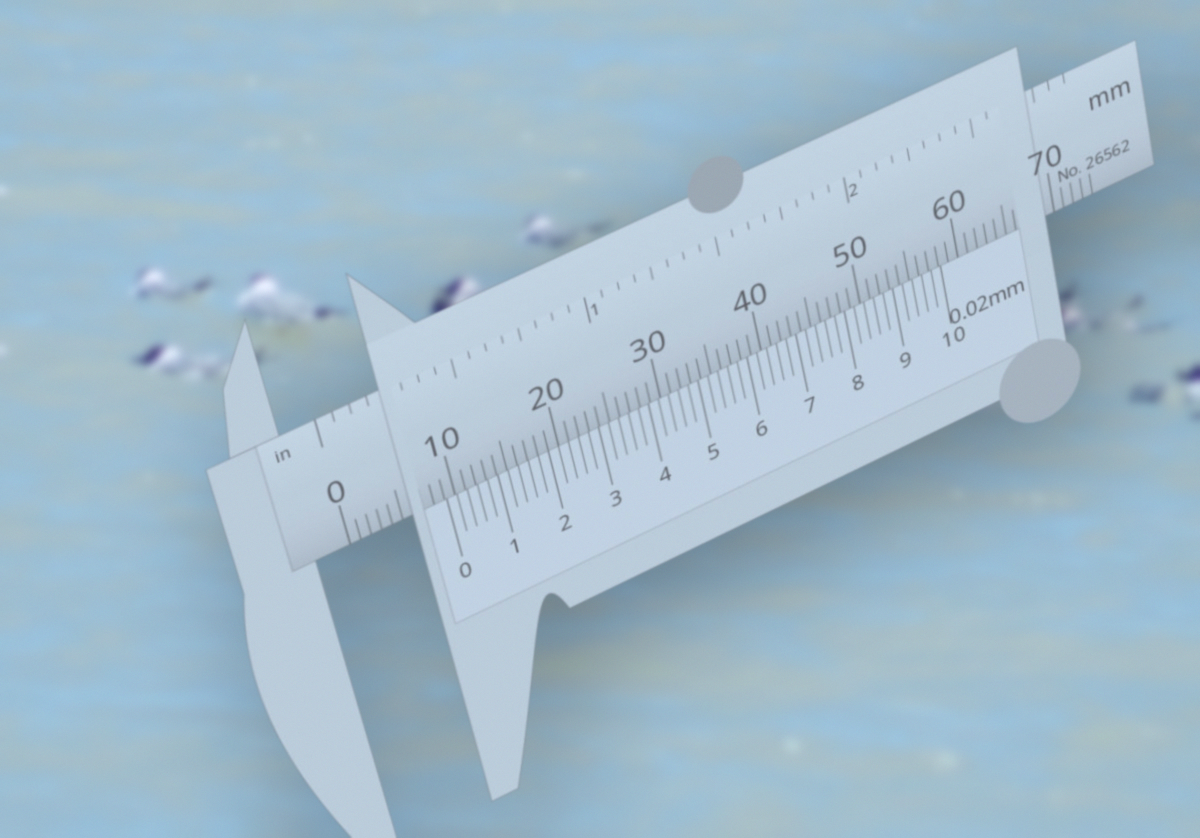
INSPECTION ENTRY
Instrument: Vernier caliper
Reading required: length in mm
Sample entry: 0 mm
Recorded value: 9.2 mm
